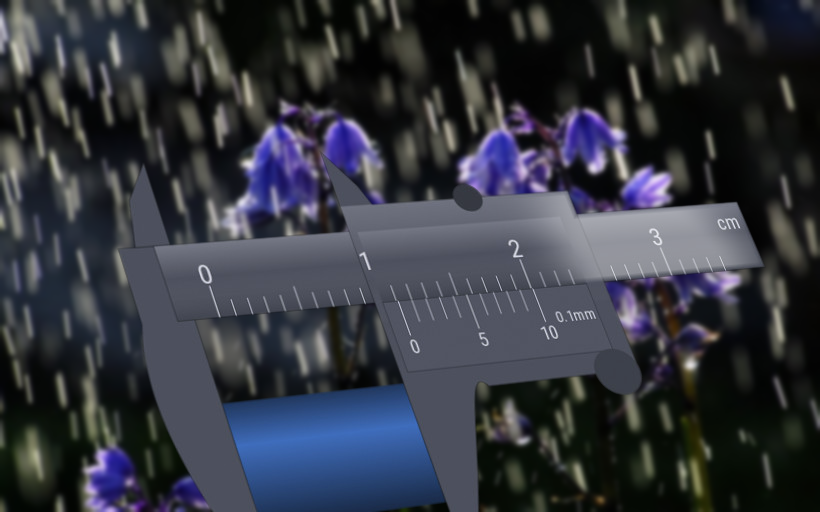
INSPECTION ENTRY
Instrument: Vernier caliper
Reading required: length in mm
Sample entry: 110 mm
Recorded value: 11.1 mm
